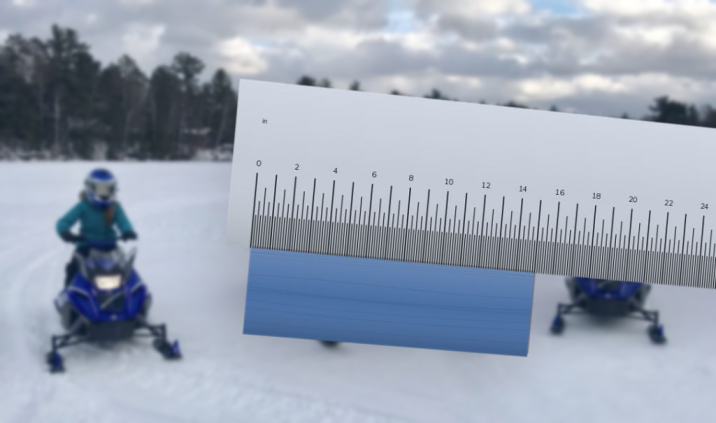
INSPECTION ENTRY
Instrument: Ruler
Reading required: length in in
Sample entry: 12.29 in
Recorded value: 15 in
